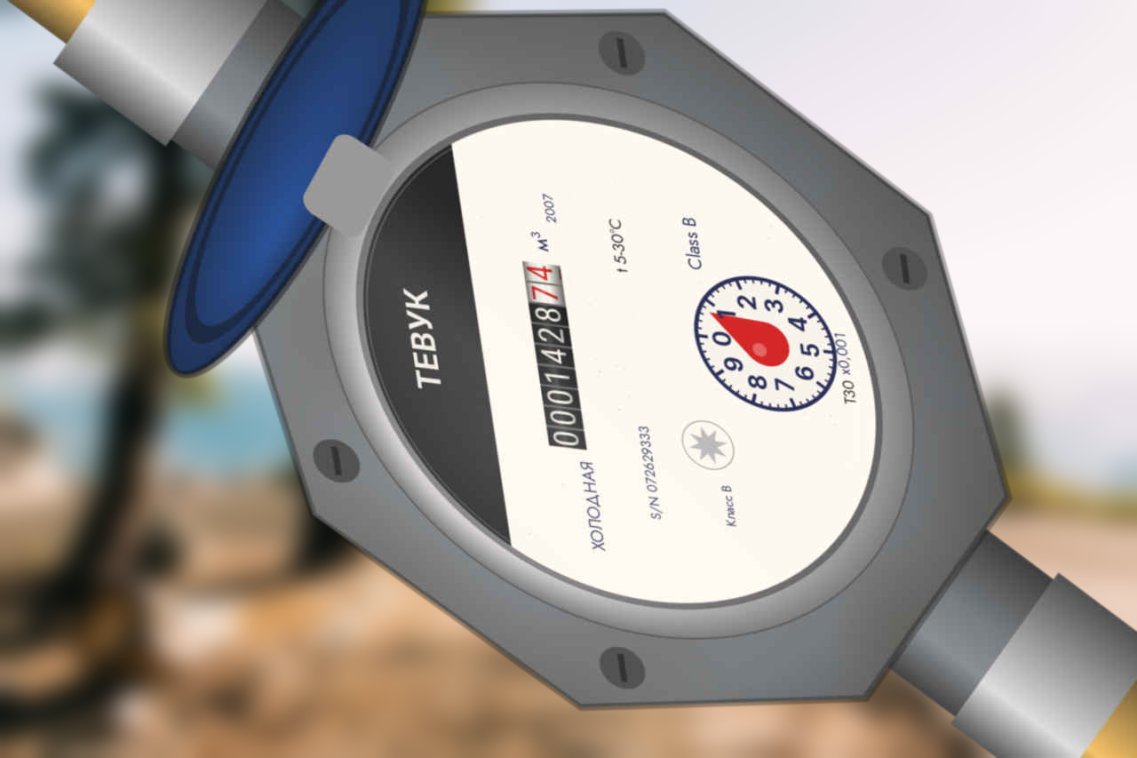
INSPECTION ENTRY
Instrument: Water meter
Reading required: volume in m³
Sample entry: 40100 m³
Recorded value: 1428.740 m³
